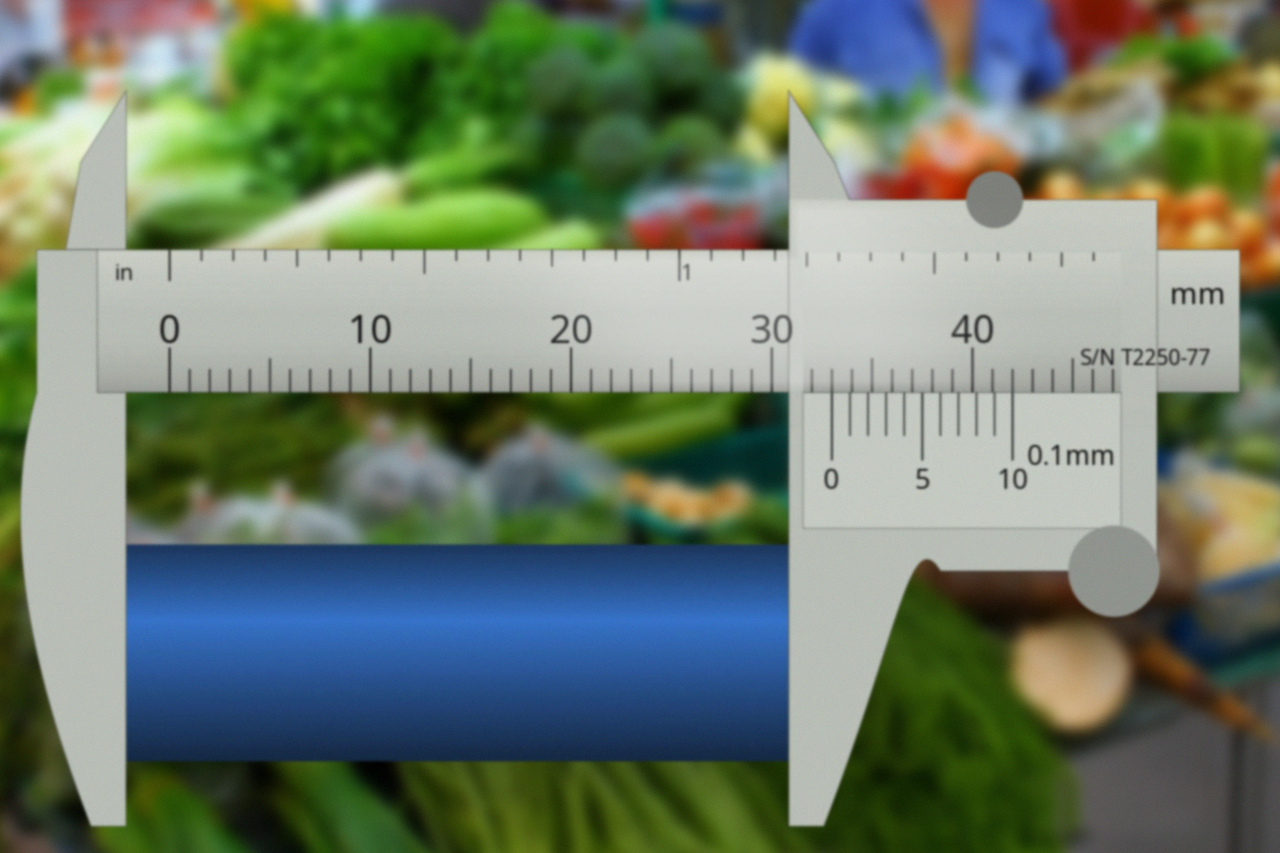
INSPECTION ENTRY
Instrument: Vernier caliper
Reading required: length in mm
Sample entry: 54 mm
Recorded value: 33.0 mm
